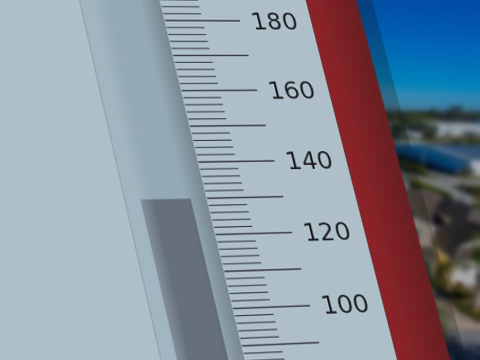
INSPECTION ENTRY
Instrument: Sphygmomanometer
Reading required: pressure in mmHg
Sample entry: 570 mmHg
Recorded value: 130 mmHg
